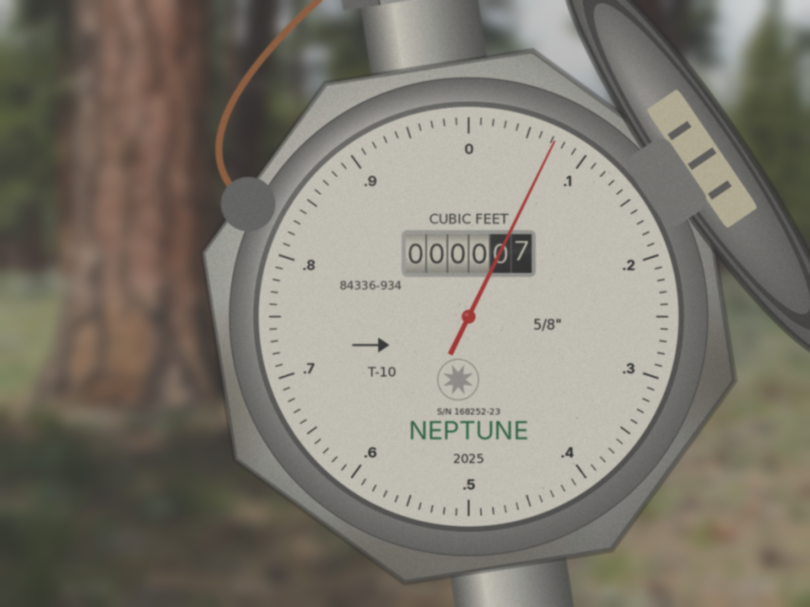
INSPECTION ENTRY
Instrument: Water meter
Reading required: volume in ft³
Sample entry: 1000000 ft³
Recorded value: 7.07 ft³
